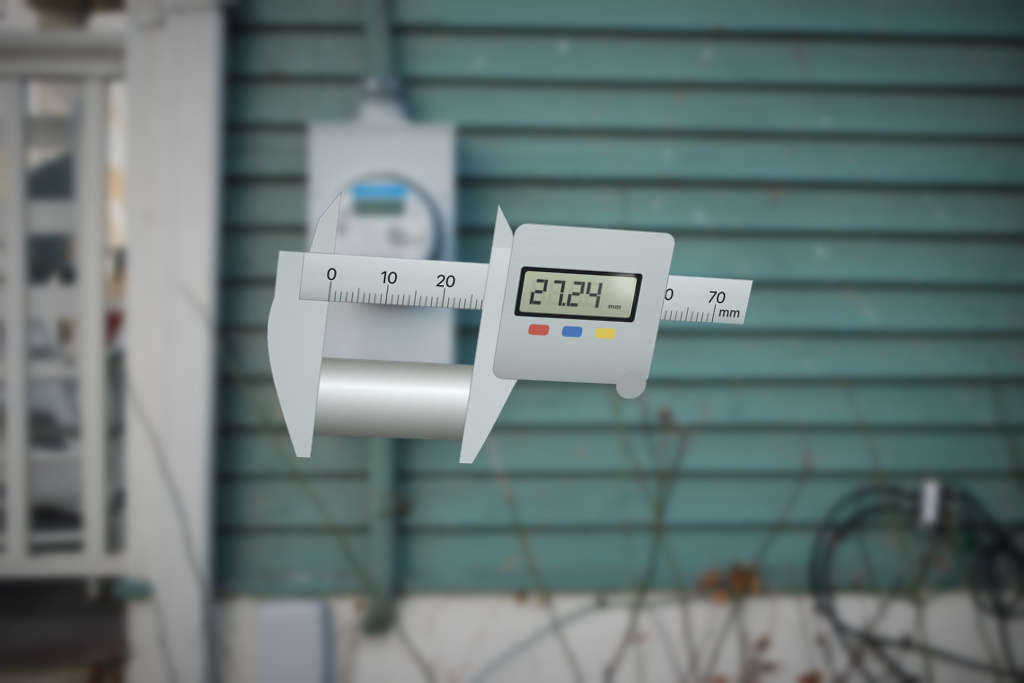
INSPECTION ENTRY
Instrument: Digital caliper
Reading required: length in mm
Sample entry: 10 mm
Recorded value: 27.24 mm
